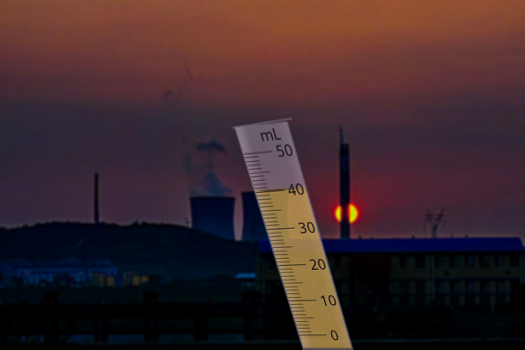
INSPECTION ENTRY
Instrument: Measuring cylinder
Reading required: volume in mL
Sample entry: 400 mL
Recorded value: 40 mL
